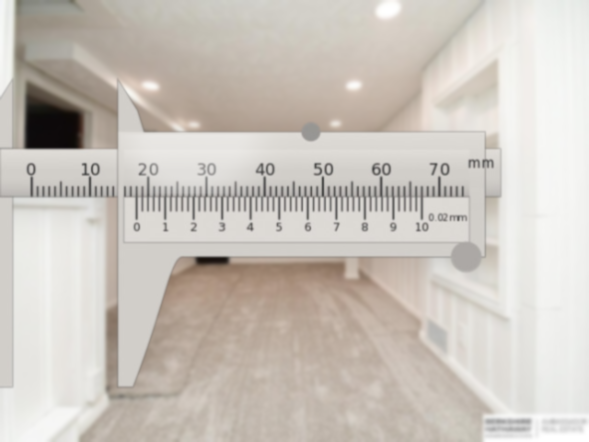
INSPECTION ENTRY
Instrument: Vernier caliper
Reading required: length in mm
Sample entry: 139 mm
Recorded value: 18.0 mm
